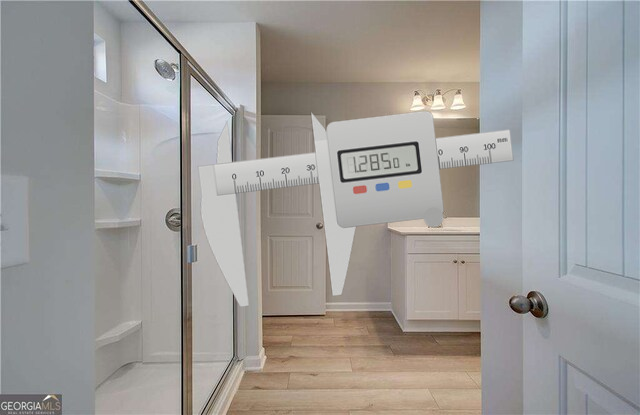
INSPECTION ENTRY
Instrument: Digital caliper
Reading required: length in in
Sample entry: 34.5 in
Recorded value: 1.2850 in
